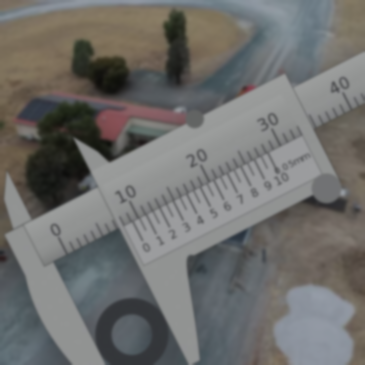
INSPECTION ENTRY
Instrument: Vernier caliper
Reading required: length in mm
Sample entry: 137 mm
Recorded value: 9.2 mm
